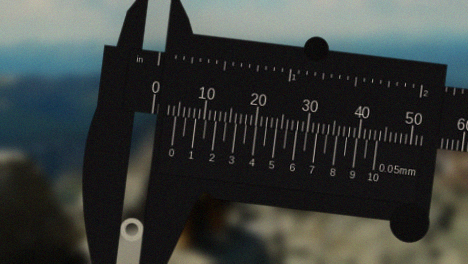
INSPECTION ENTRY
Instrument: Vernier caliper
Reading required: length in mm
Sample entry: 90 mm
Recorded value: 4.5 mm
